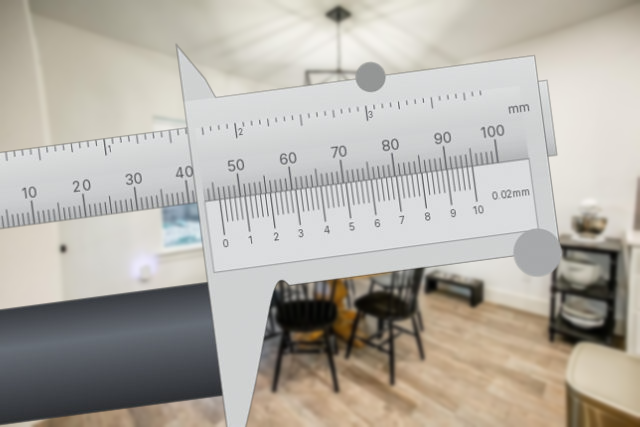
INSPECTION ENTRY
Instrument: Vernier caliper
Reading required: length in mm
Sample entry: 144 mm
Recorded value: 46.0 mm
